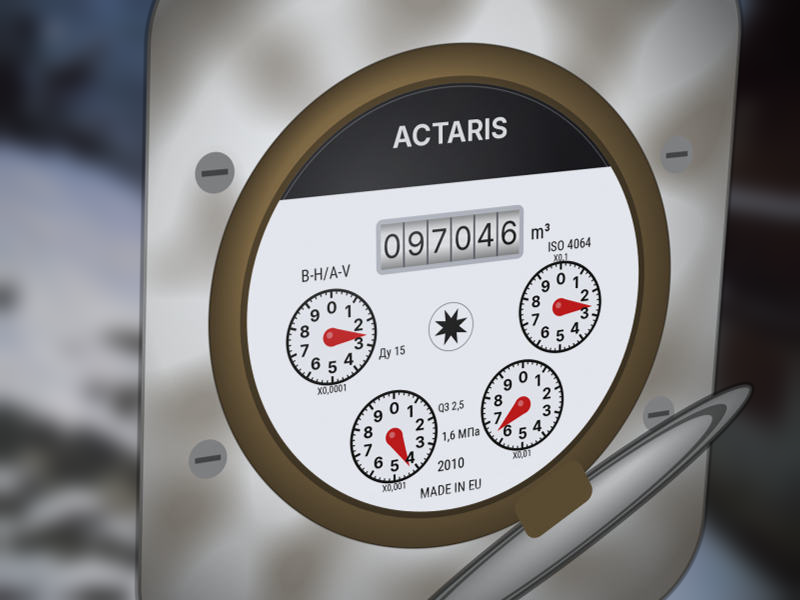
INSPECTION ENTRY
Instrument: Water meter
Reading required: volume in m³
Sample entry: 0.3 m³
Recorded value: 97046.2642 m³
